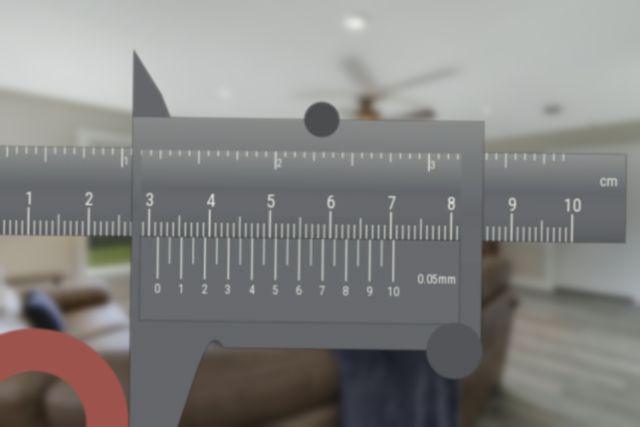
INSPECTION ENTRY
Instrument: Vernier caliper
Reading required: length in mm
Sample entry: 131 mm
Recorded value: 31.5 mm
